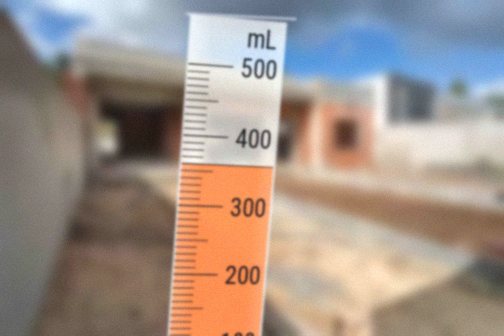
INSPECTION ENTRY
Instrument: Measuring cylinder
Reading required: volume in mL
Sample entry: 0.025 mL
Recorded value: 360 mL
